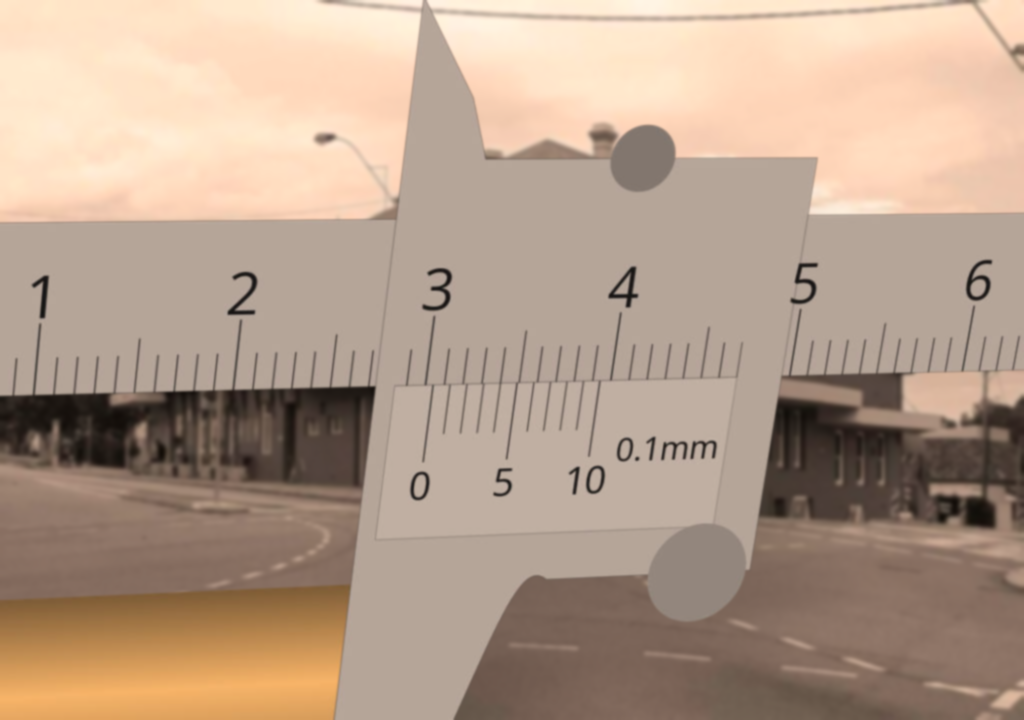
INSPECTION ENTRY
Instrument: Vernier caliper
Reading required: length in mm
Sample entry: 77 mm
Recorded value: 30.4 mm
